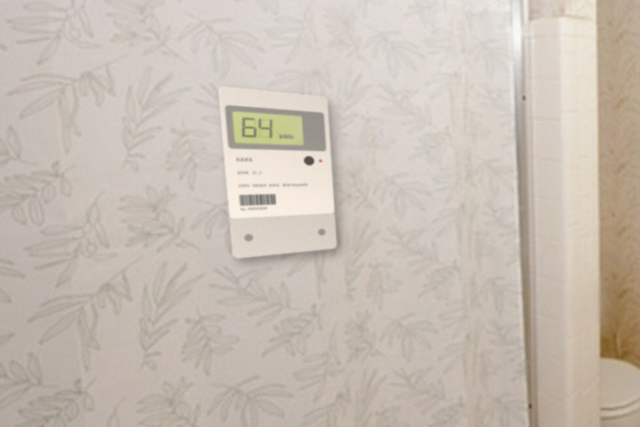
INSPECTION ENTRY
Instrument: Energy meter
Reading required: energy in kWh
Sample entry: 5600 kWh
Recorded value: 64 kWh
